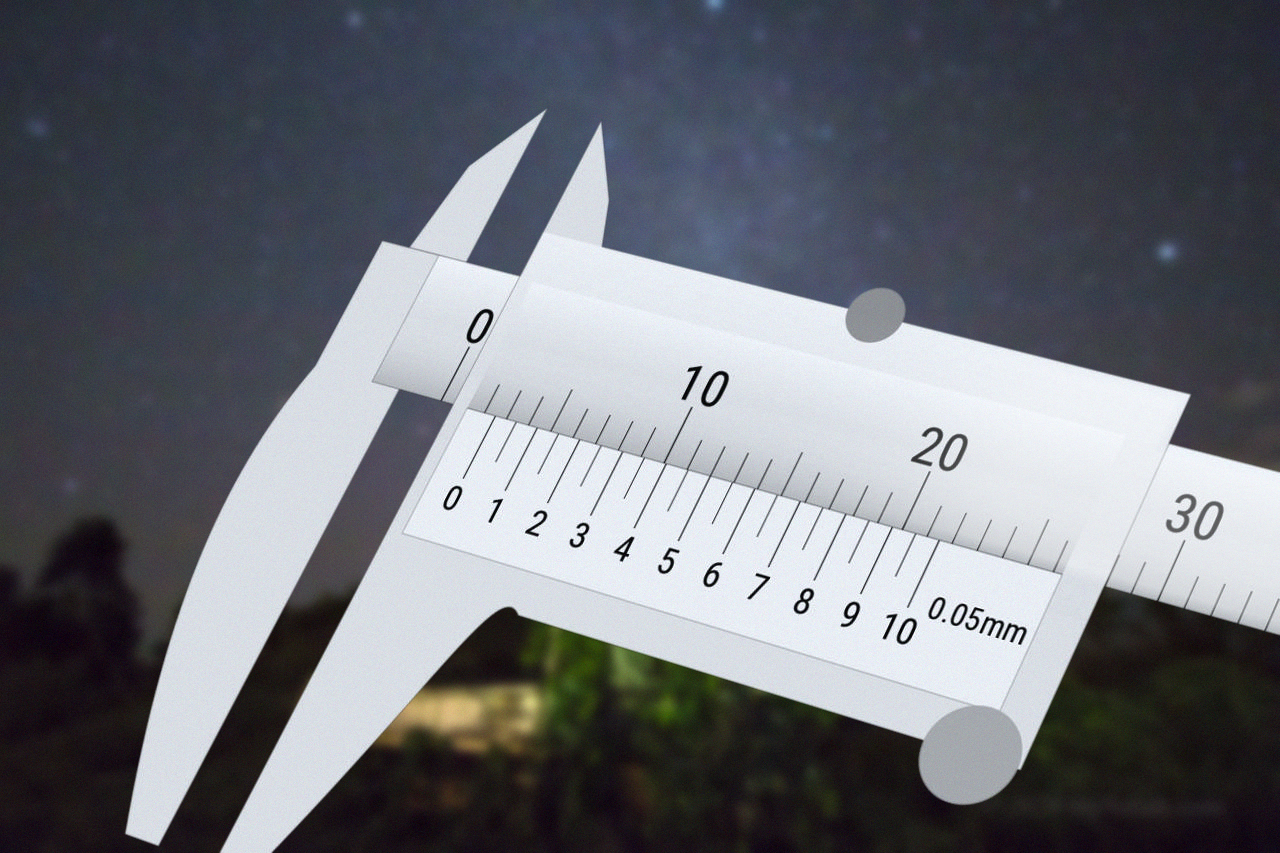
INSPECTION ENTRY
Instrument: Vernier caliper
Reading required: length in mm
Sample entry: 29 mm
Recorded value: 2.5 mm
